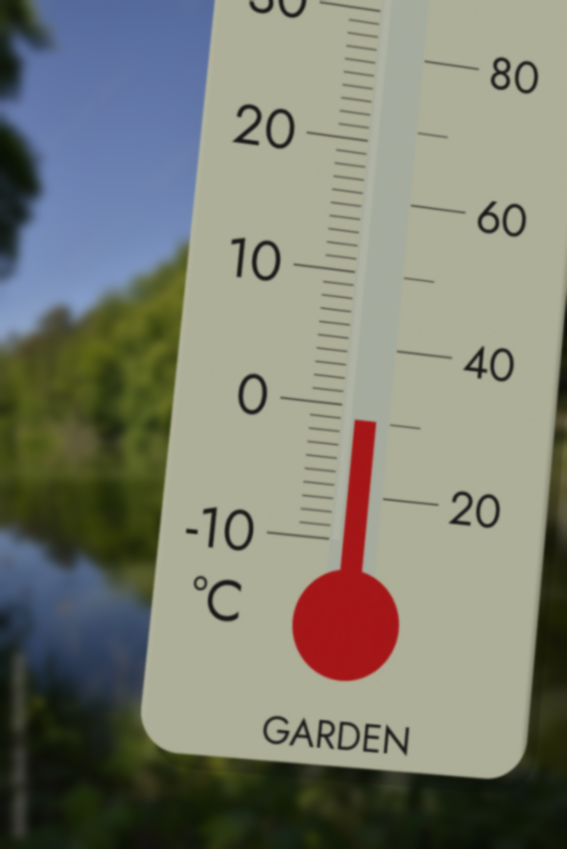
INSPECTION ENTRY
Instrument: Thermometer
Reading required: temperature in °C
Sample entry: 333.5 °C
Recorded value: -1 °C
